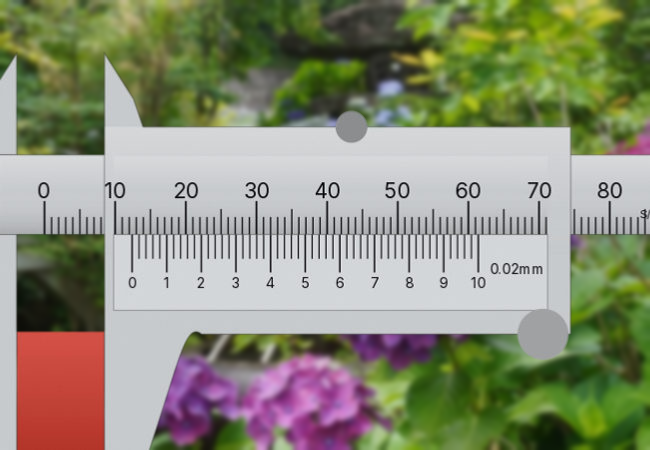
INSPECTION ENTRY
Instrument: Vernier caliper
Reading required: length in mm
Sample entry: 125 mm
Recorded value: 12.4 mm
